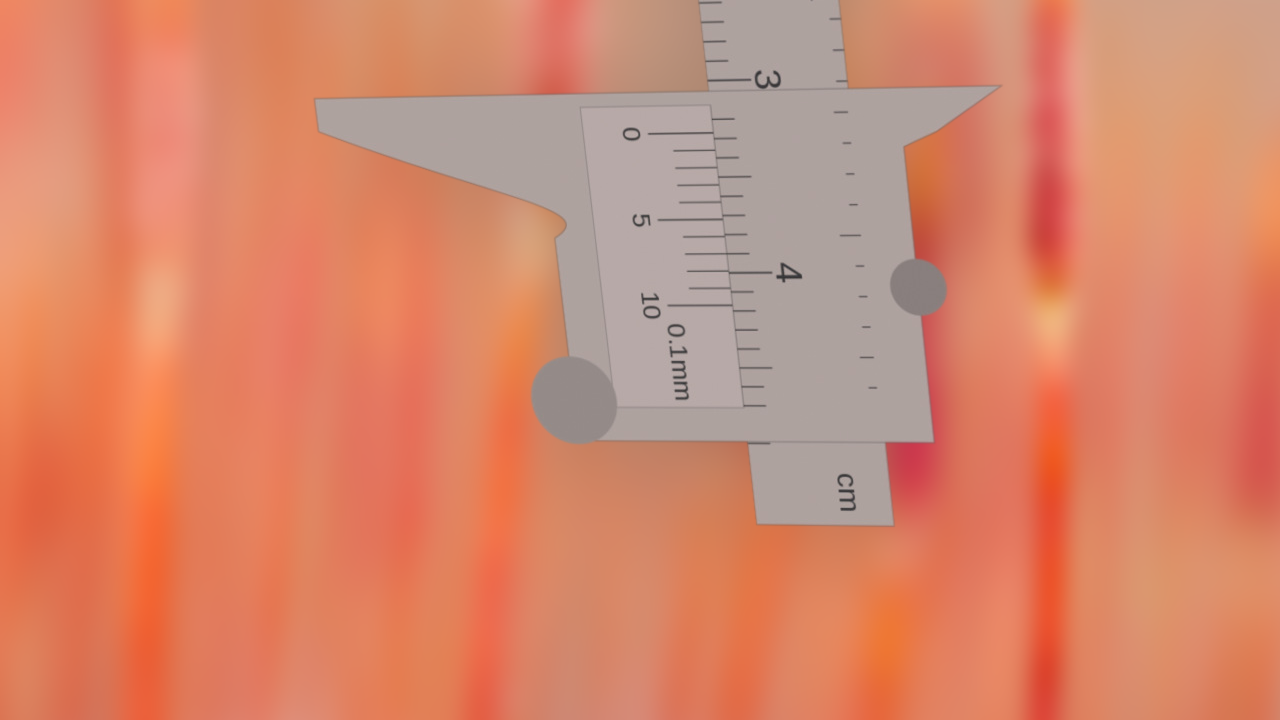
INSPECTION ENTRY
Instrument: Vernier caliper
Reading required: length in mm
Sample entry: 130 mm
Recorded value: 32.7 mm
